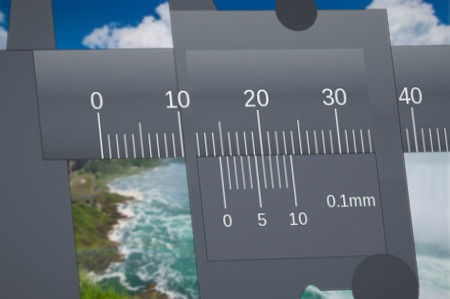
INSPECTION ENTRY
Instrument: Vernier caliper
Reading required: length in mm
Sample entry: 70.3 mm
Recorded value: 14.6 mm
